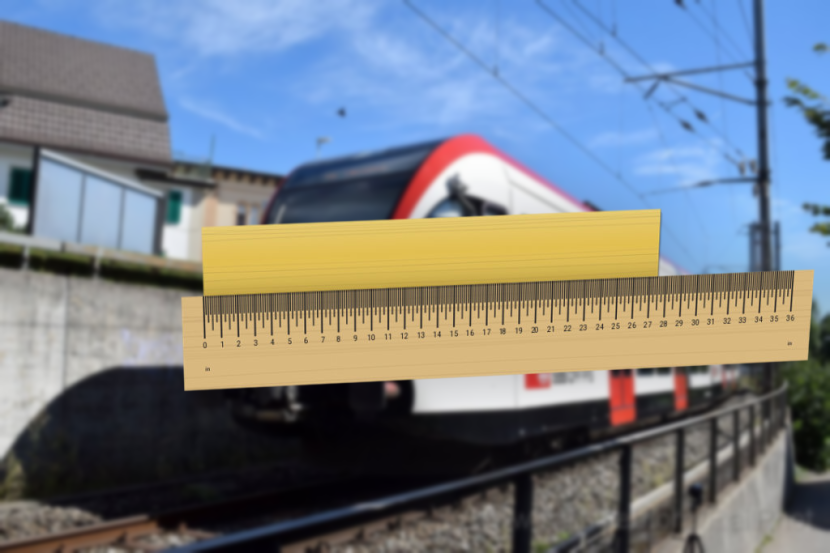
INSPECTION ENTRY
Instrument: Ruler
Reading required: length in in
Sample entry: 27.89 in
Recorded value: 27.5 in
